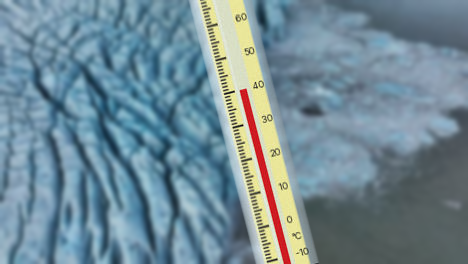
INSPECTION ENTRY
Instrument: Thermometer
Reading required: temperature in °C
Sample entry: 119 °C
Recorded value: 40 °C
